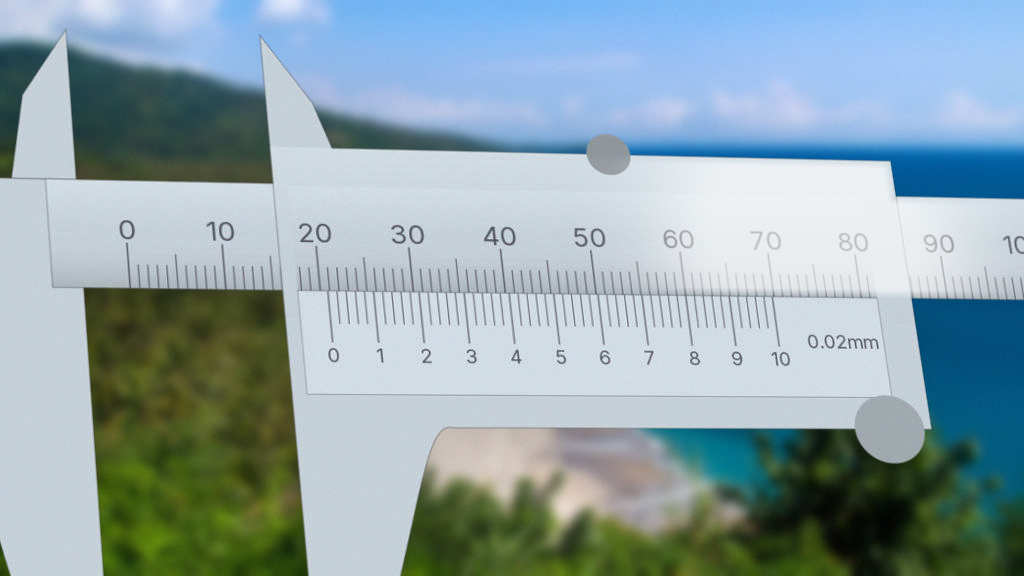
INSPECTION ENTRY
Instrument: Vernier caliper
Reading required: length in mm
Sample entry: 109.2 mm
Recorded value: 20.8 mm
